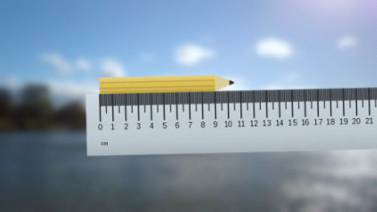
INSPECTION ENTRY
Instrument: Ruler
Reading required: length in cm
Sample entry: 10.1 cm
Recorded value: 10.5 cm
